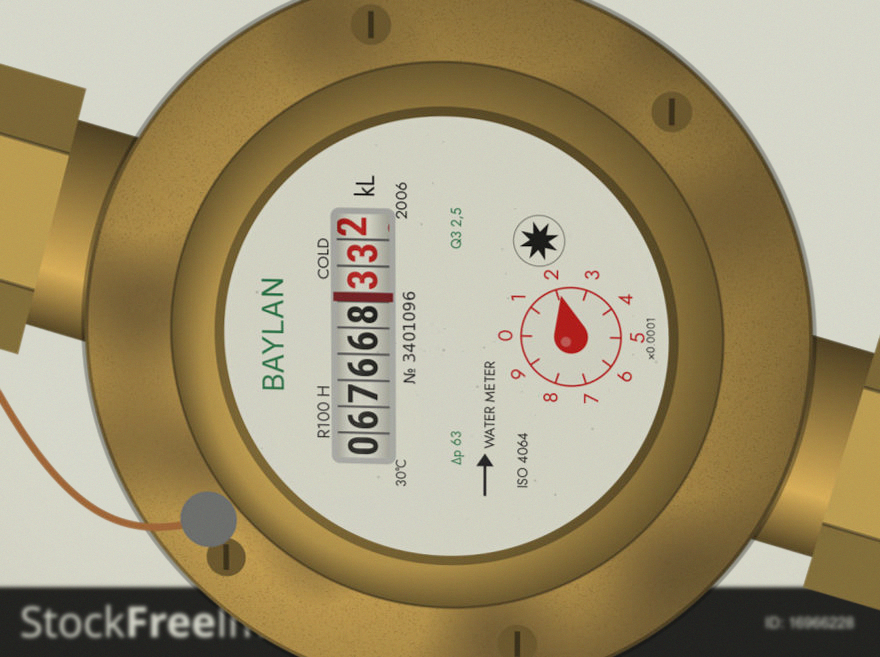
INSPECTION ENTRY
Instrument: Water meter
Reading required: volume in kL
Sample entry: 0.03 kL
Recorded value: 67668.3322 kL
